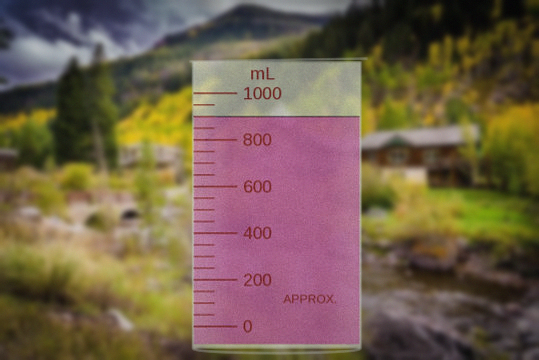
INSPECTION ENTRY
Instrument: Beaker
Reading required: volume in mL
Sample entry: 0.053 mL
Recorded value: 900 mL
